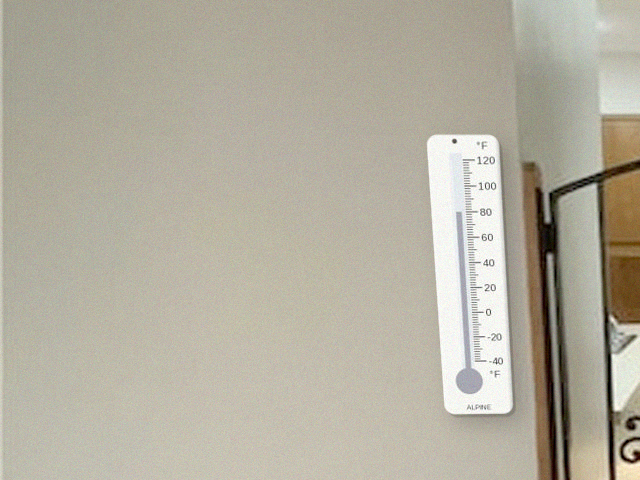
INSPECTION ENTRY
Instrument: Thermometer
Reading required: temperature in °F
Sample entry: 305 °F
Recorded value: 80 °F
